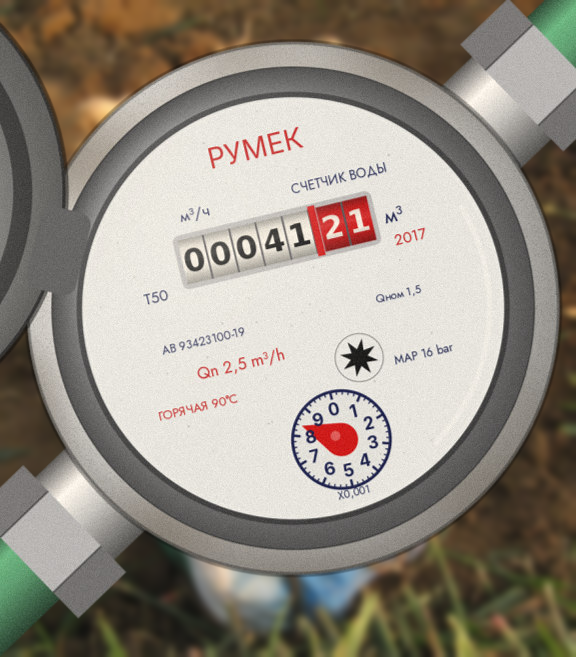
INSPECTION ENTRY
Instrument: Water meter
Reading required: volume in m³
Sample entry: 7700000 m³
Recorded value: 41.218 m³
